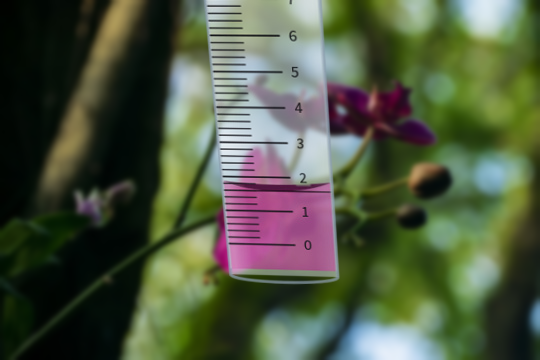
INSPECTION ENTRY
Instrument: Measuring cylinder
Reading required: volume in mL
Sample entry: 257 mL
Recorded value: 1.6 mL
